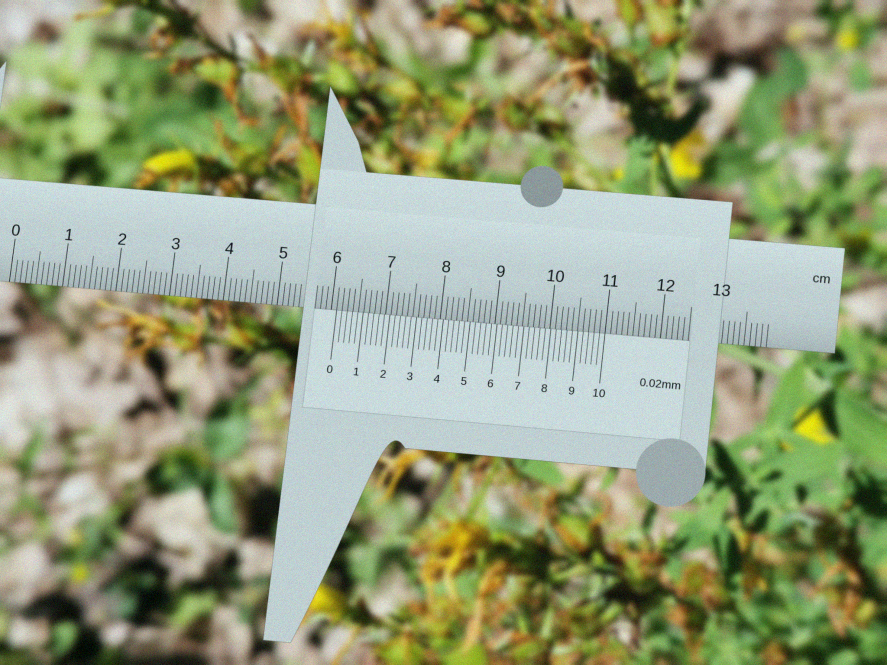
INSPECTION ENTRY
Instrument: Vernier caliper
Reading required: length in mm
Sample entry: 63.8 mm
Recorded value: 61.0 mm
